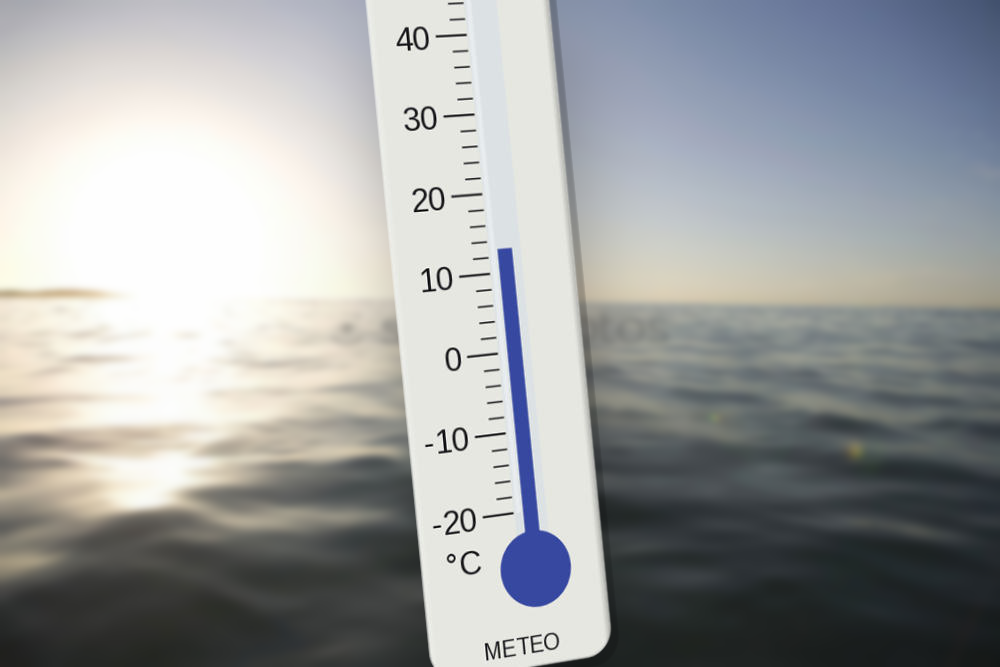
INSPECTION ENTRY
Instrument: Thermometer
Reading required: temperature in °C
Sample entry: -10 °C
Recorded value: 13 °C
